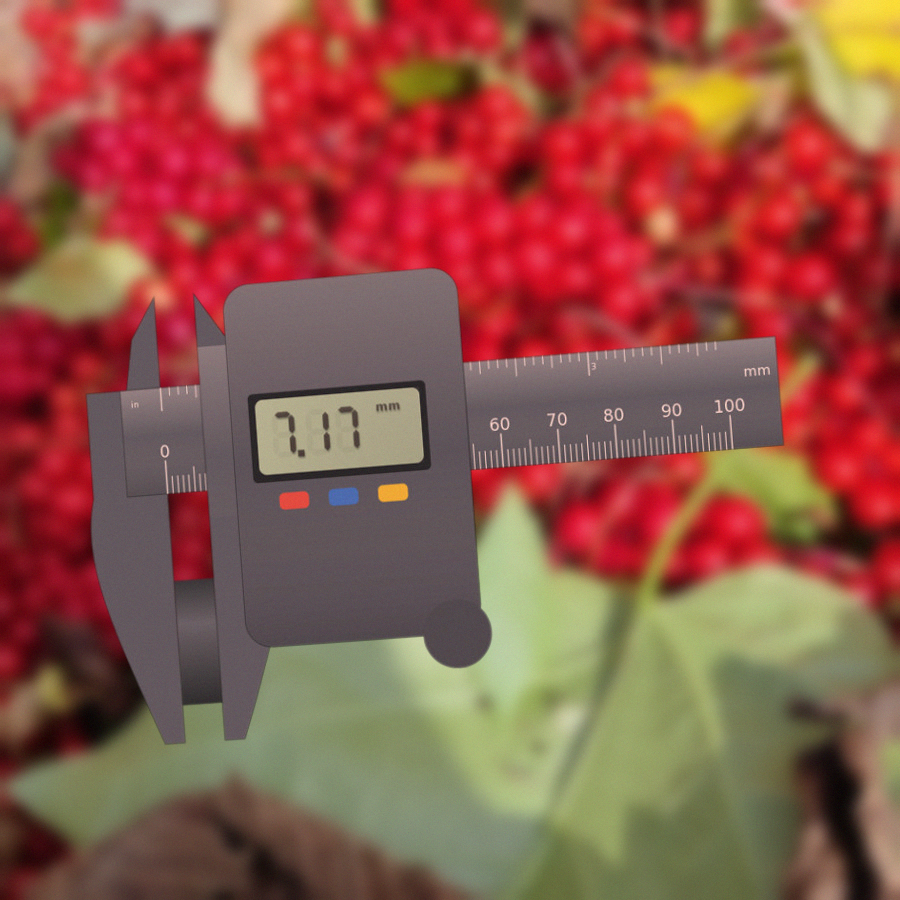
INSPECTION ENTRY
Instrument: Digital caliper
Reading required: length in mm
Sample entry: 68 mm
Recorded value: 7.17 mm
